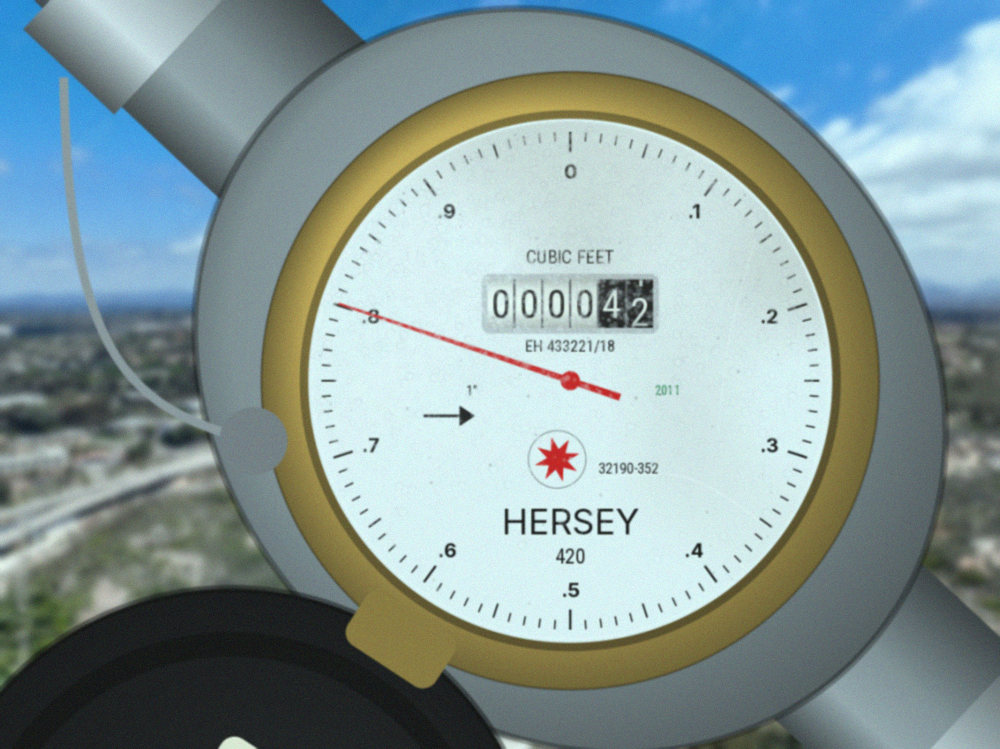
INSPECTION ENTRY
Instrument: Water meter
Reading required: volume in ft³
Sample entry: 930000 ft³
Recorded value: 41.80 ft³
